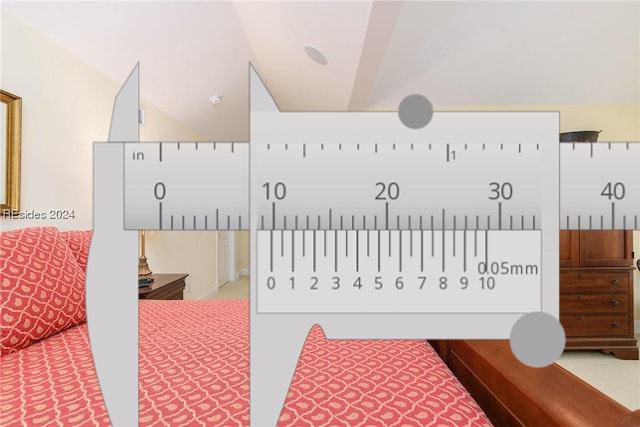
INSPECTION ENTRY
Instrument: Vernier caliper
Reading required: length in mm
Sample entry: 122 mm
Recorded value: 9.8 mm
